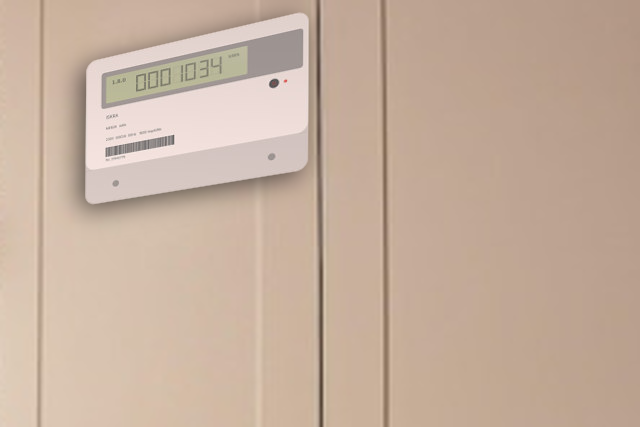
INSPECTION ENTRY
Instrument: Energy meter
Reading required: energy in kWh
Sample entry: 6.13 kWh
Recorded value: 1034 kWh
